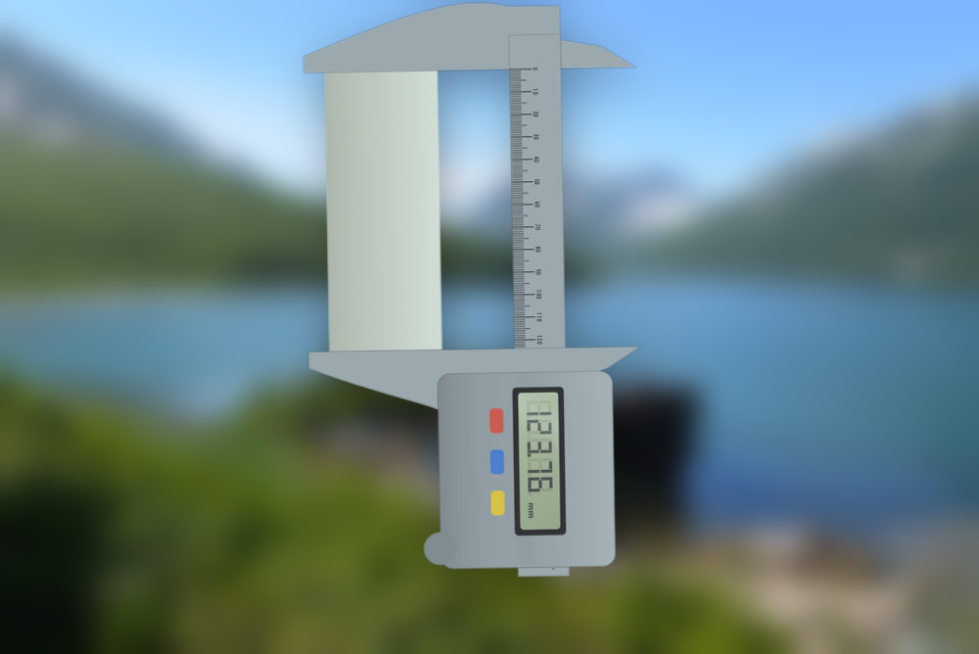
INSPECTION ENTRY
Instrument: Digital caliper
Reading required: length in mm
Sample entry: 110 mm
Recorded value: 123.76 mm
